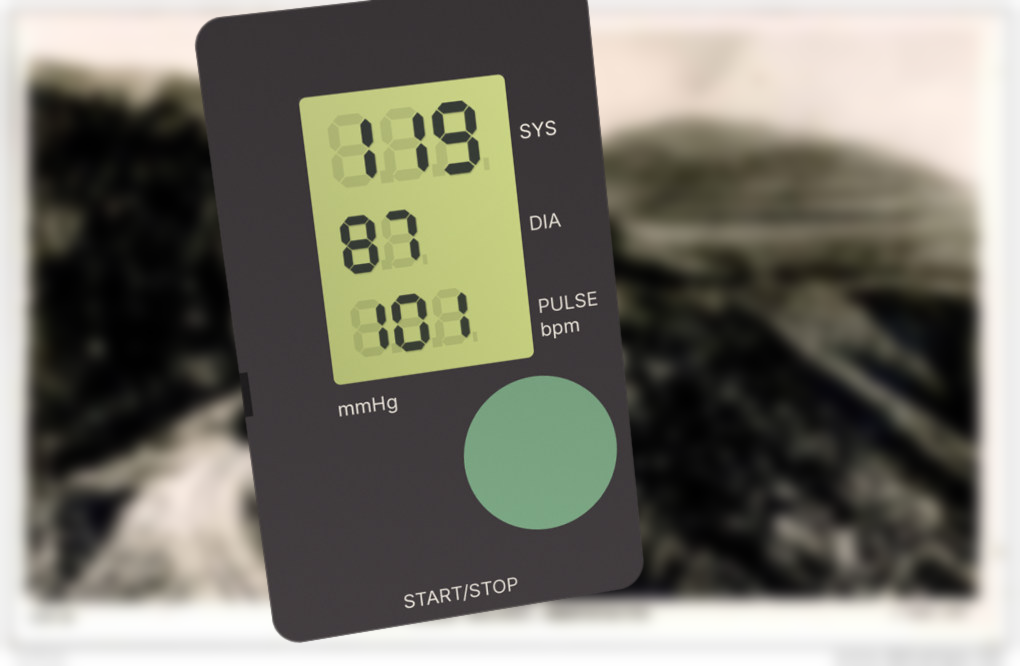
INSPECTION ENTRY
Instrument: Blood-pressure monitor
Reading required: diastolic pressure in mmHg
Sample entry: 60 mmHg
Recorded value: 87 mmHg
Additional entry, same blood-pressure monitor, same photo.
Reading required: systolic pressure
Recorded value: 119 mmHg
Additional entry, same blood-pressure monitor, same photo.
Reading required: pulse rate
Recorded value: 101 bpm
